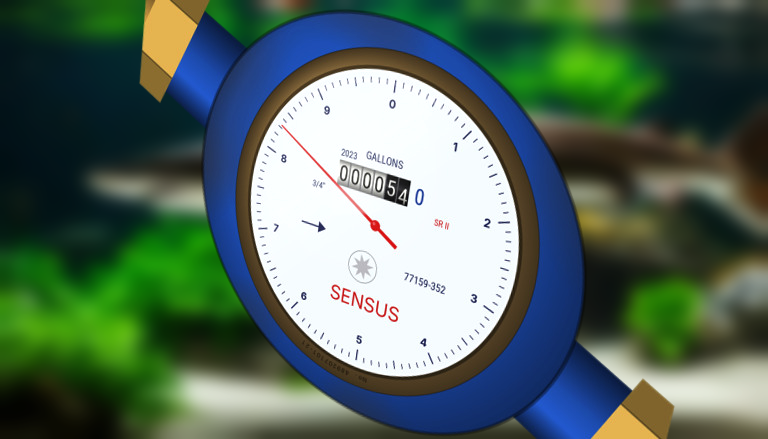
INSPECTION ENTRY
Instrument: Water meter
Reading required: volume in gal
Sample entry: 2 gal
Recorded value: 538.3 gal
